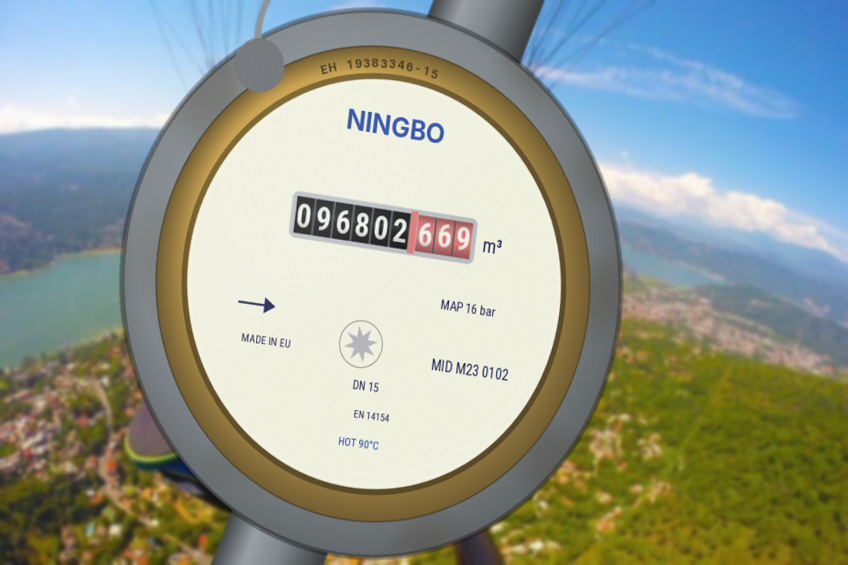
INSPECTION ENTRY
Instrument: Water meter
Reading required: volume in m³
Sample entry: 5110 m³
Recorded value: 96802.669 m³
